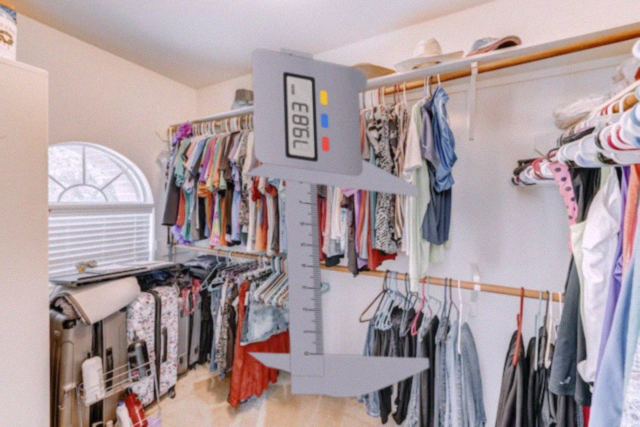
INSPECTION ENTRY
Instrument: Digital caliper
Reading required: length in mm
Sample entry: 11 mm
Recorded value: 79.83 mm
